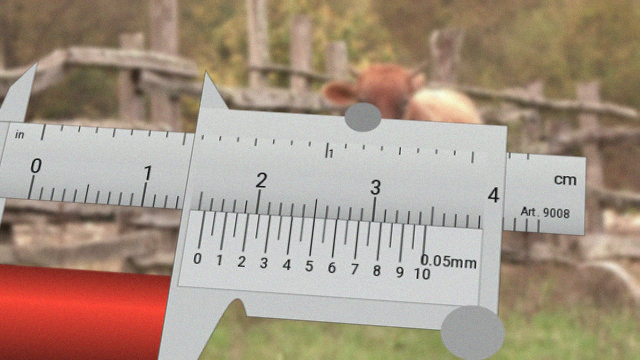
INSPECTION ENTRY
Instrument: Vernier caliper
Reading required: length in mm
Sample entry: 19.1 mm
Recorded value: 15.5 mm
